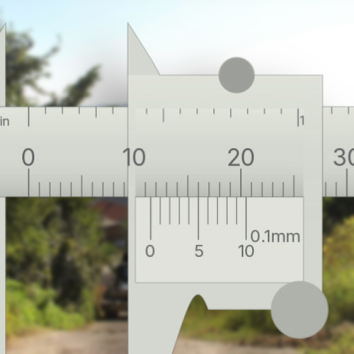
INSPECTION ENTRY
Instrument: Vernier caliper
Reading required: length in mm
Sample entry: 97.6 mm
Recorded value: 11.5 mm
